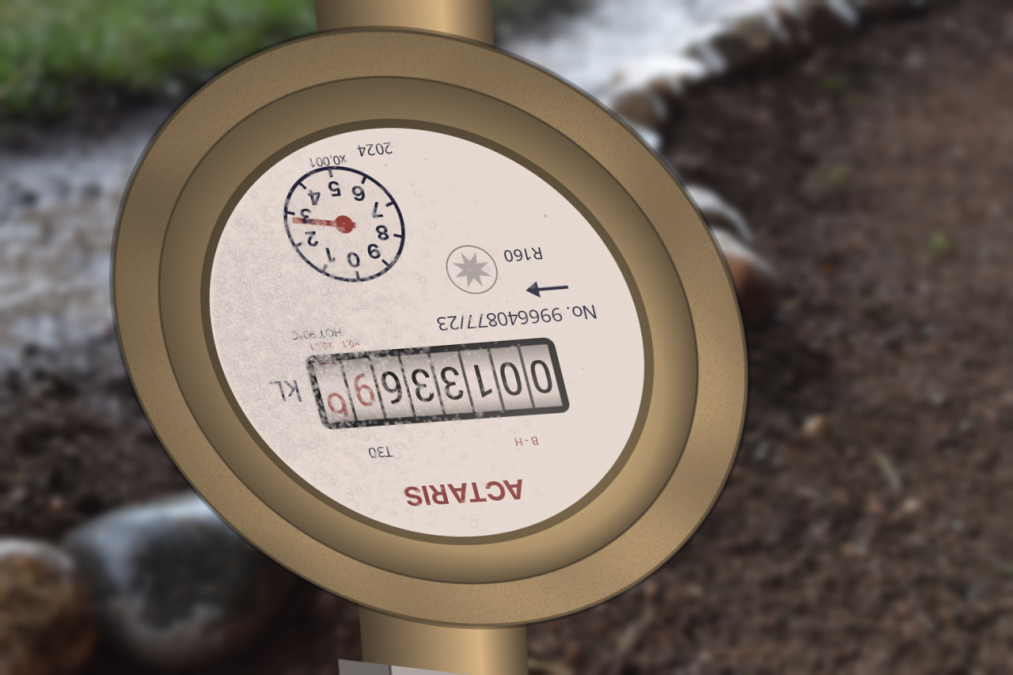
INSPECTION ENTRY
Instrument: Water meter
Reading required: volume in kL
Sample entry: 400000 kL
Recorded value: 1336.962 kL
